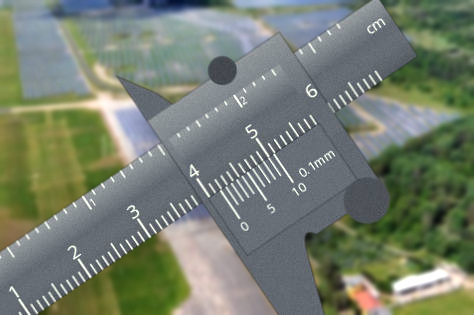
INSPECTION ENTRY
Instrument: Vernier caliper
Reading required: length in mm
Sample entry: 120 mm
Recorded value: 41.8 mm
